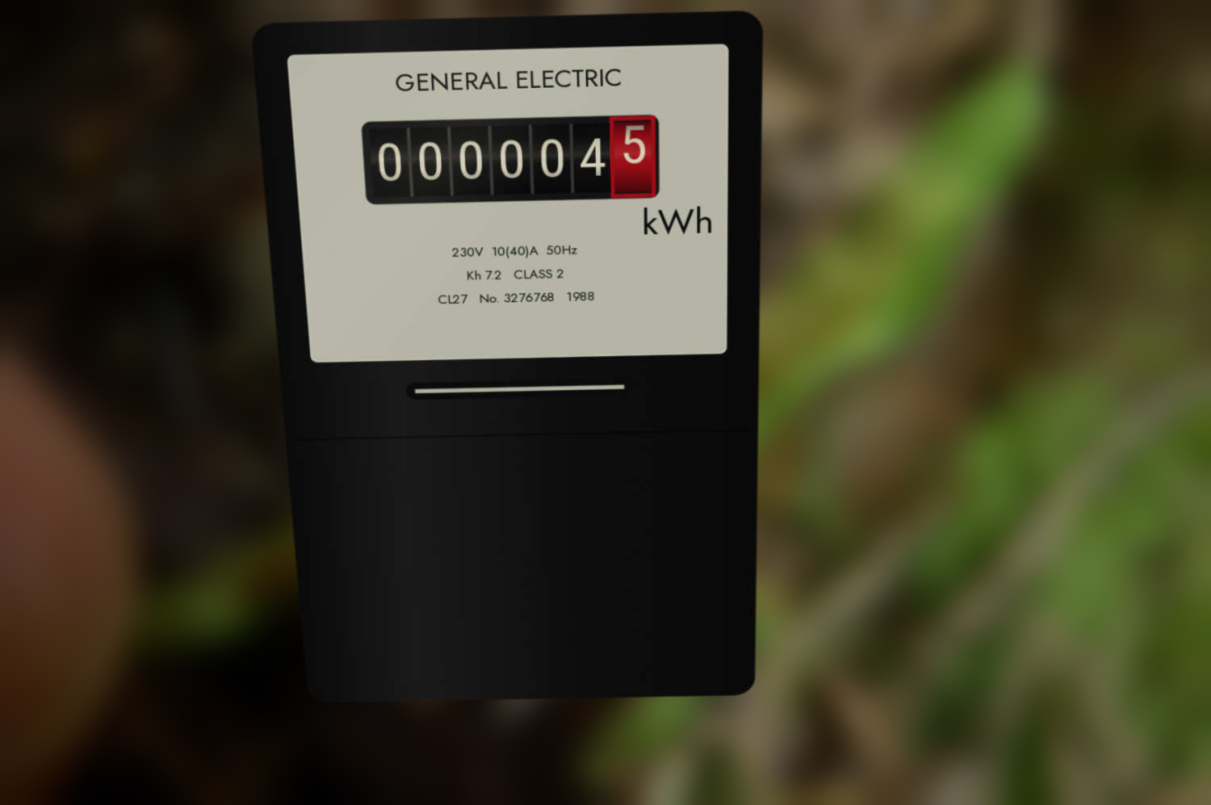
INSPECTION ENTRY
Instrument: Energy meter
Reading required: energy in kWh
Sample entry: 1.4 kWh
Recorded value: 4.5 kWh
